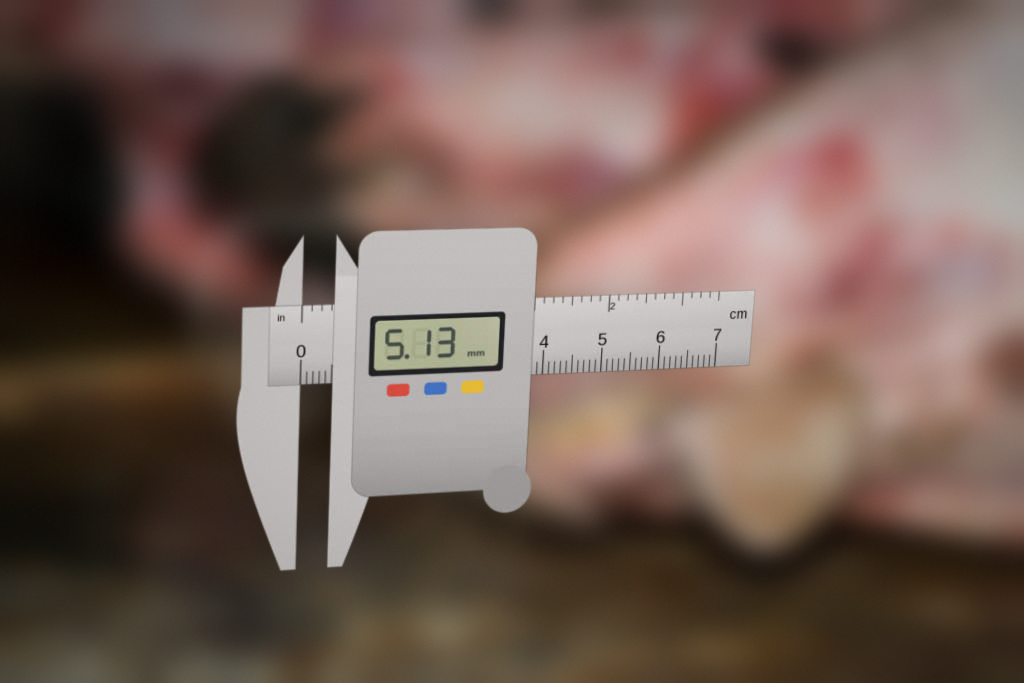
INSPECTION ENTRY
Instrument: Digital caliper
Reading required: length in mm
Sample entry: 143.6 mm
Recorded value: 5.13 mm
